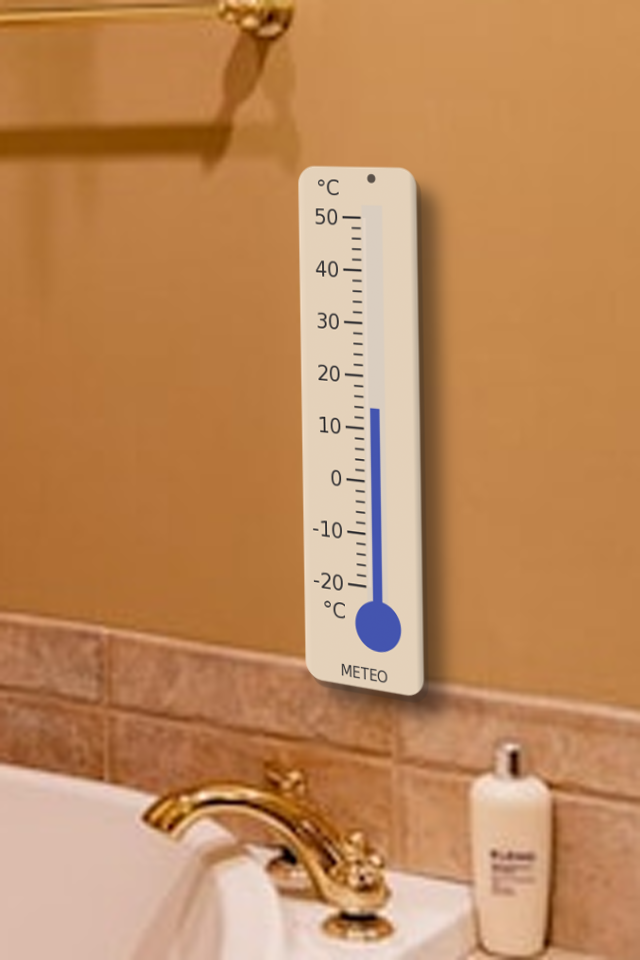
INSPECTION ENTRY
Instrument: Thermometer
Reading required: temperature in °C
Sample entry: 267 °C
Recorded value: 14 °C
